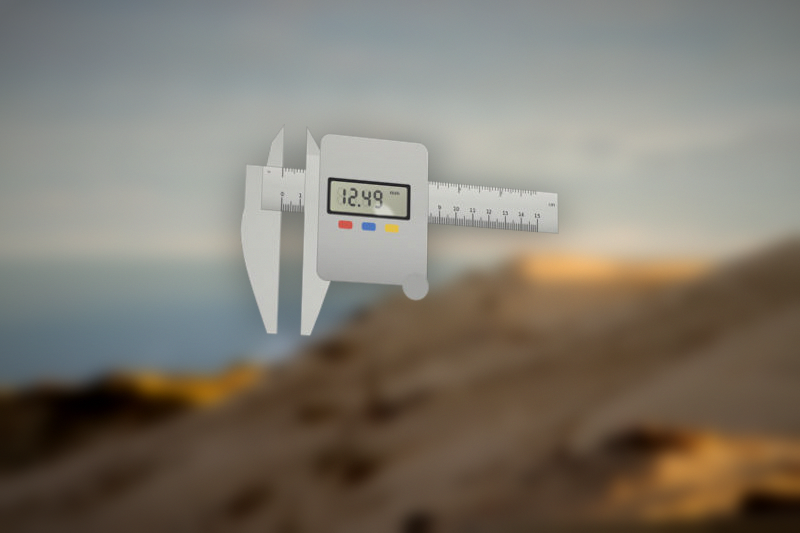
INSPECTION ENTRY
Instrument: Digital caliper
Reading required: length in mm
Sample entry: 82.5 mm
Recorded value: 12.49 mm
